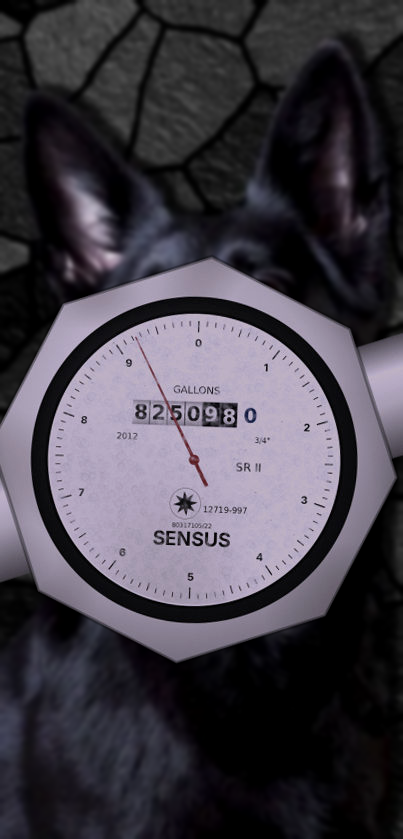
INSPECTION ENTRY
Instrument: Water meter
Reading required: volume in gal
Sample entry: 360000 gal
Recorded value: 8250979.2 gal
